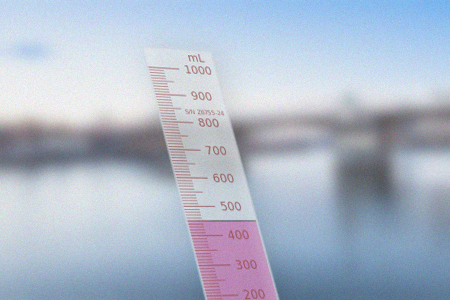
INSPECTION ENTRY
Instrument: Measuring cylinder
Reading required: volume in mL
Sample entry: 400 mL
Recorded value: 450 mL
